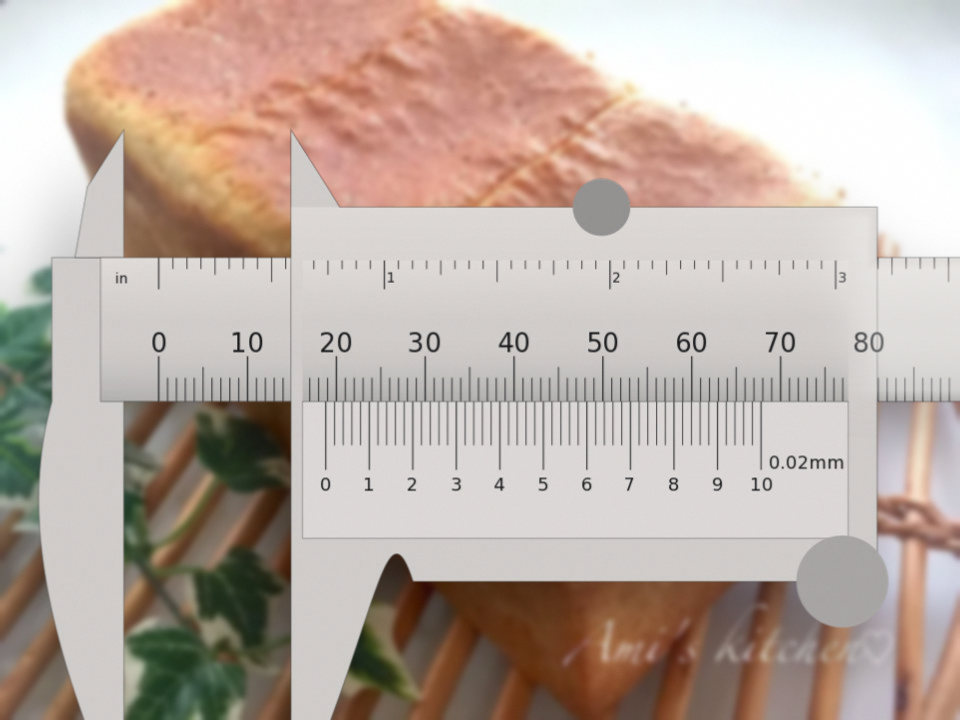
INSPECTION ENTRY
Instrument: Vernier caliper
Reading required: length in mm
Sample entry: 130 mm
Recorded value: 18.8 mm
